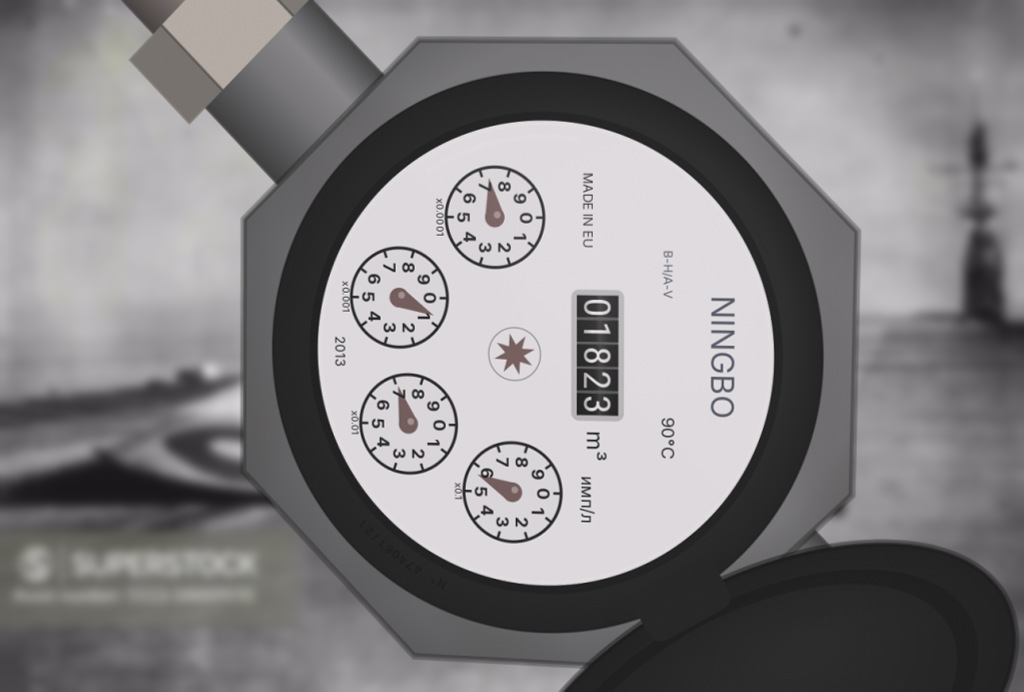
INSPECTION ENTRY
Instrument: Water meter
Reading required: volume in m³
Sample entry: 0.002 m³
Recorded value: 1823.5707 m³
